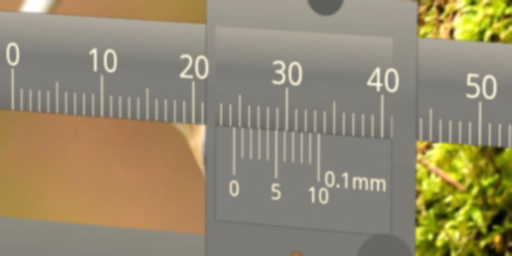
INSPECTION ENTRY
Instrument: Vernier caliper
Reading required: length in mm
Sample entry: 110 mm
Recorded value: 24.4 mm
